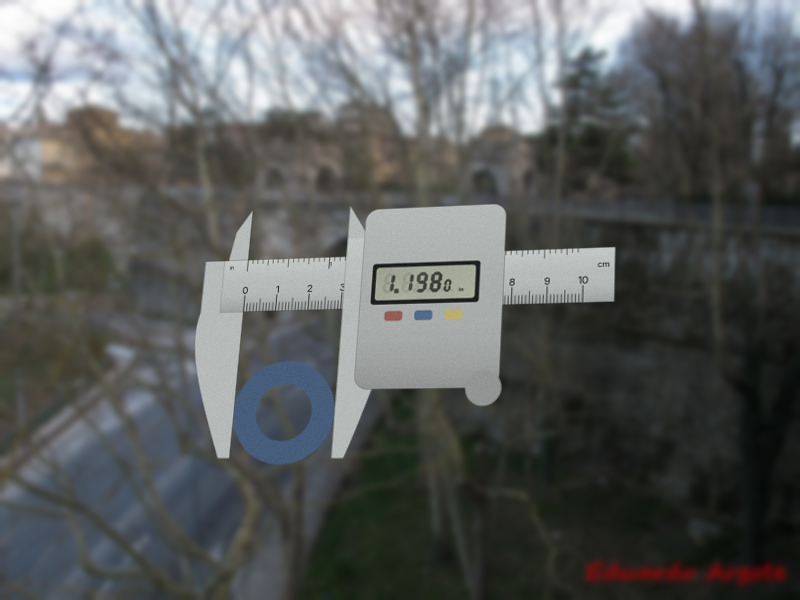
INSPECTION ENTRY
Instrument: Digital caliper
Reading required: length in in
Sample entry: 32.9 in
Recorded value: 1.1980 in
